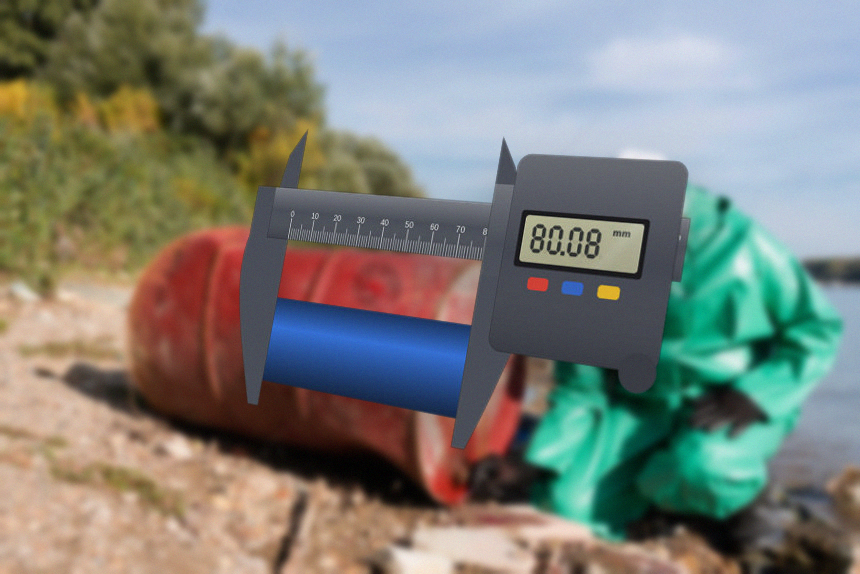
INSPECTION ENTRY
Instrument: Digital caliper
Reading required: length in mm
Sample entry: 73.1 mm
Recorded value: 80.08 mm
